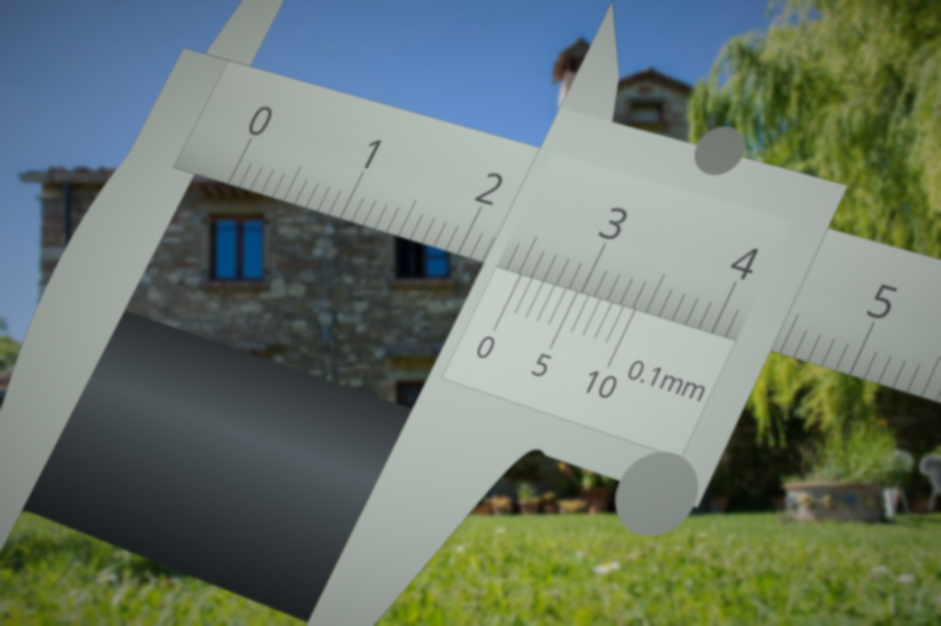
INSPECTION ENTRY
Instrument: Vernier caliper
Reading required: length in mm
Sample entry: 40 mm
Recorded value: 25.2 mm
